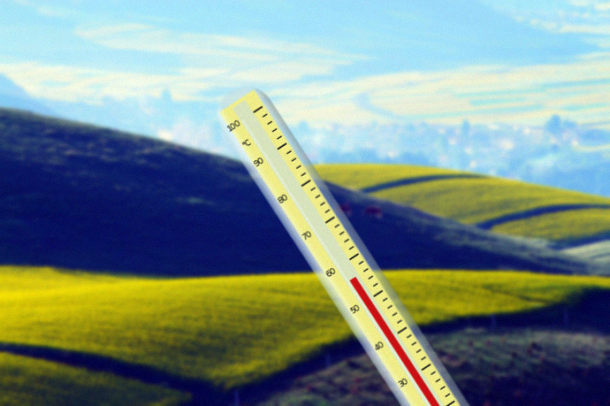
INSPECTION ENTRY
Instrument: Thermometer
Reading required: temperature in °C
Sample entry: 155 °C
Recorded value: 56 °C
